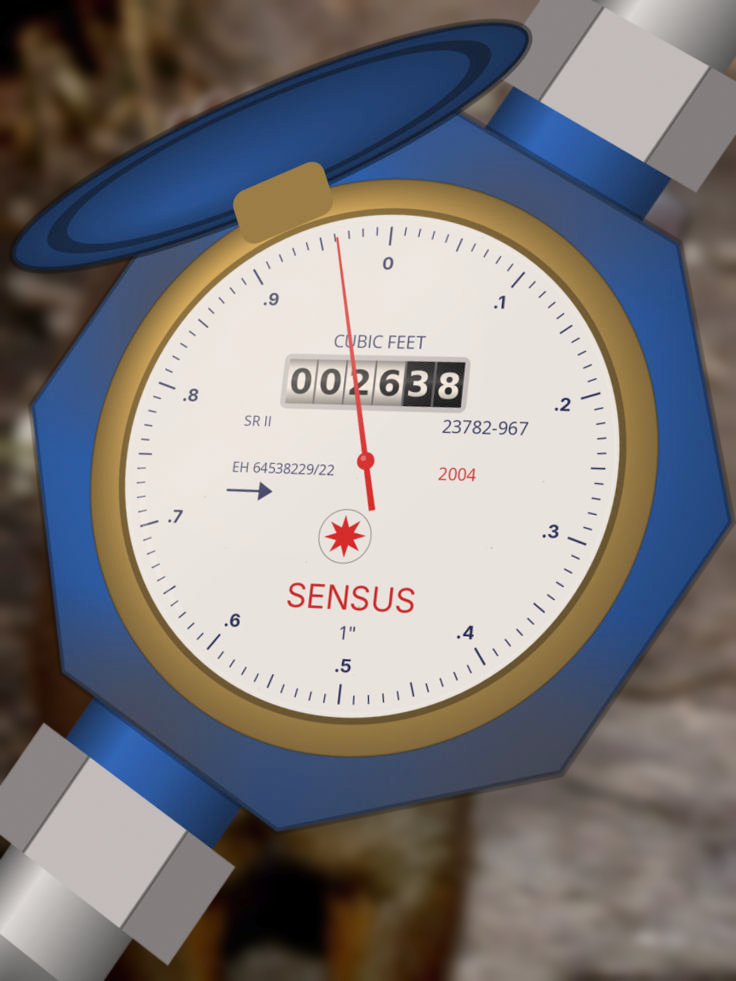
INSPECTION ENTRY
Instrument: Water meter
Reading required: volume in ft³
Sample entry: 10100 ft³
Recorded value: 2637.96 ft³
